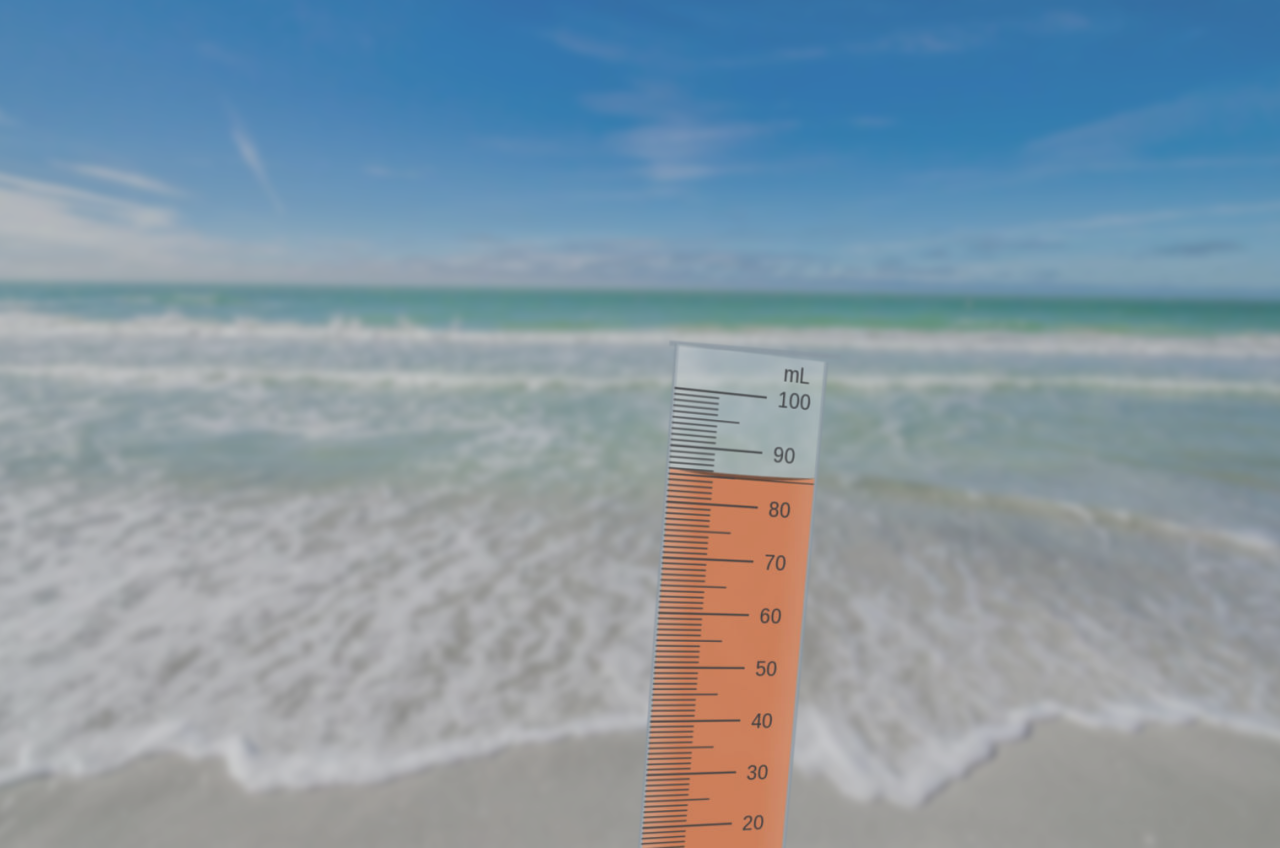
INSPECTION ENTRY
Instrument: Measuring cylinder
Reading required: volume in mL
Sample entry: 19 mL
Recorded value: 85 mL
